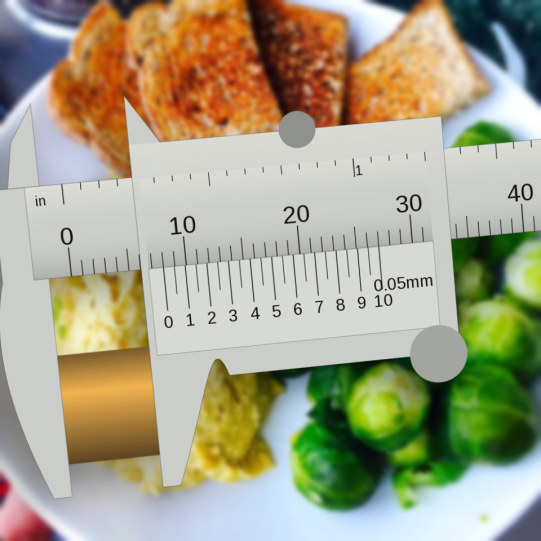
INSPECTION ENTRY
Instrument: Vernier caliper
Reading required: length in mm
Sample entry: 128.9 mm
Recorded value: 8.0 mm
